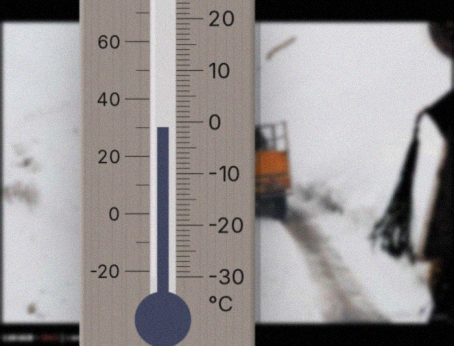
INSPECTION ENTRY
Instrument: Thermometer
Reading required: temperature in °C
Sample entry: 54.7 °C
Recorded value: -1 °C
